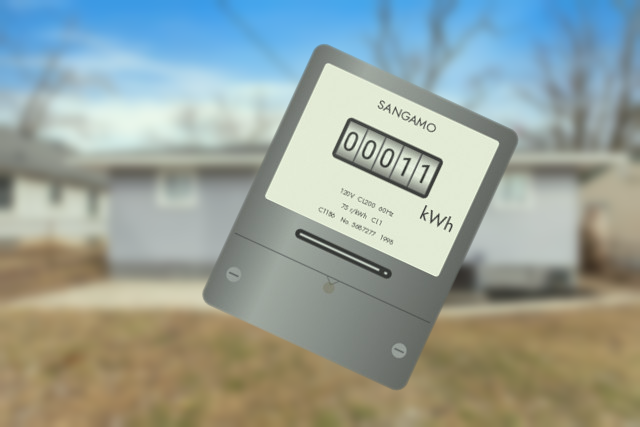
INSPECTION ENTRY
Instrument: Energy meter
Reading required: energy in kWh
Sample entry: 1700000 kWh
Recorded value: 11 kWh
